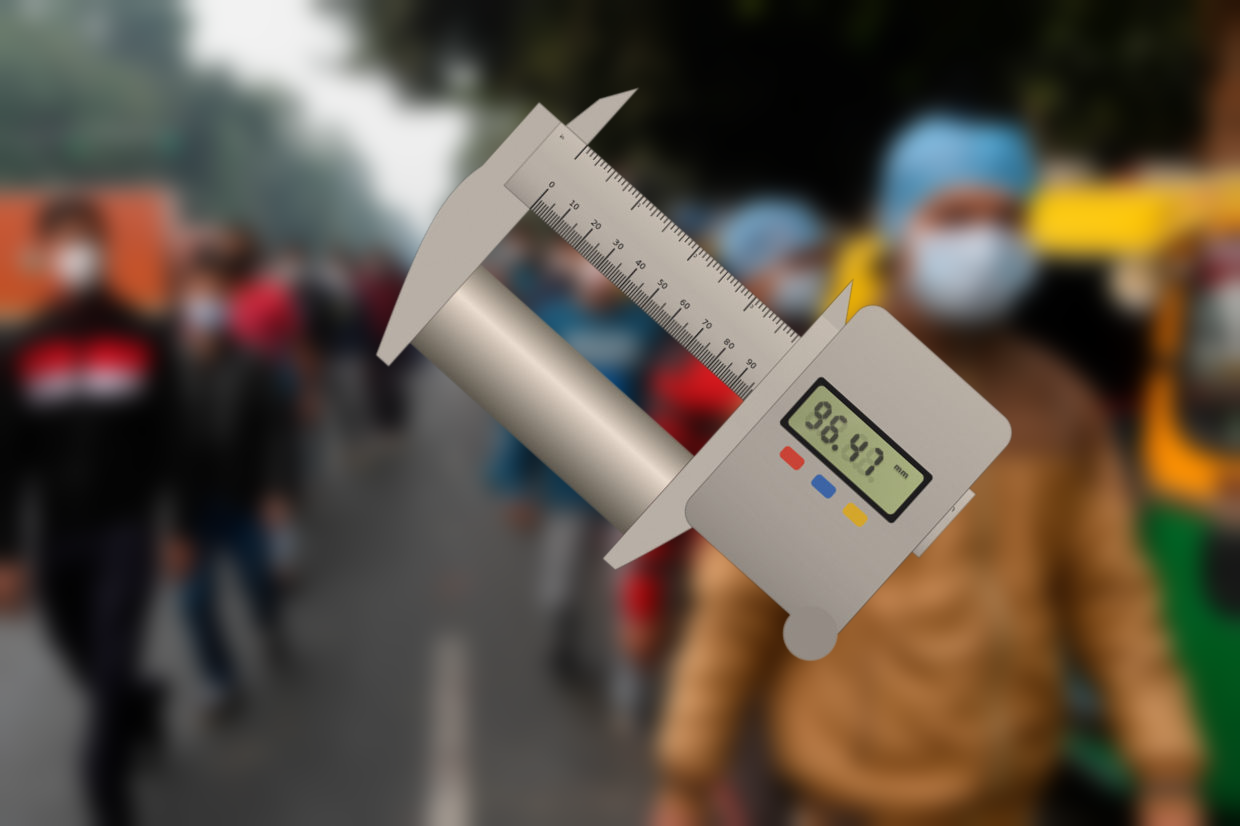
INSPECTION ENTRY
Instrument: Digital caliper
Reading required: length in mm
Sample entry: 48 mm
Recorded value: 96.47 mm
